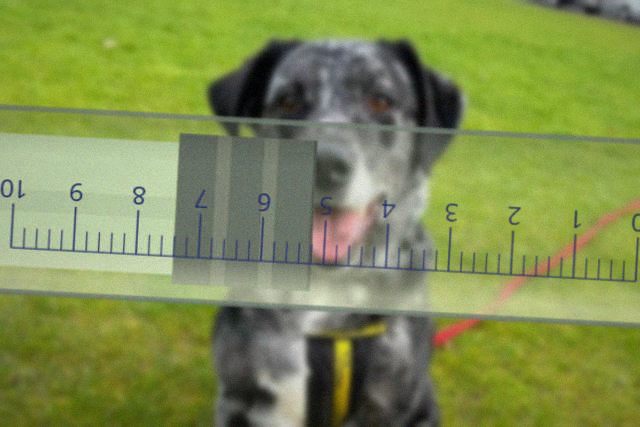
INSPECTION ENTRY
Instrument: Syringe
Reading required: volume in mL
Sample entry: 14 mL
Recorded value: 5.2 mL
